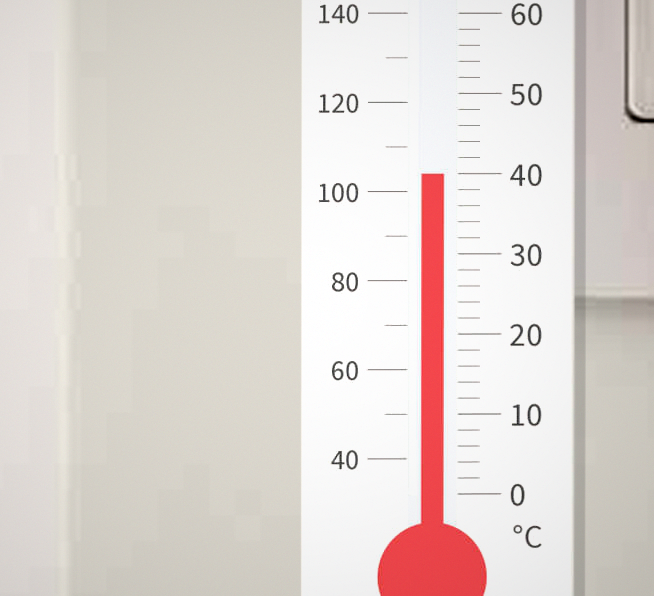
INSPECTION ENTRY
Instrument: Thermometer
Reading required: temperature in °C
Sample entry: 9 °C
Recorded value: 40 °C
